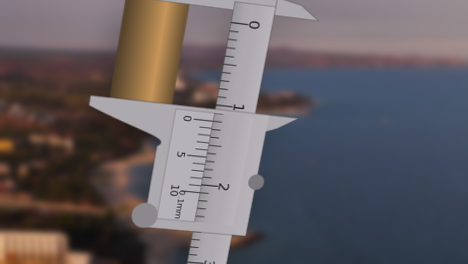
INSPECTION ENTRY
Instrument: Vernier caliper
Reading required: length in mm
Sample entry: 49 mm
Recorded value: 12.0 mm
